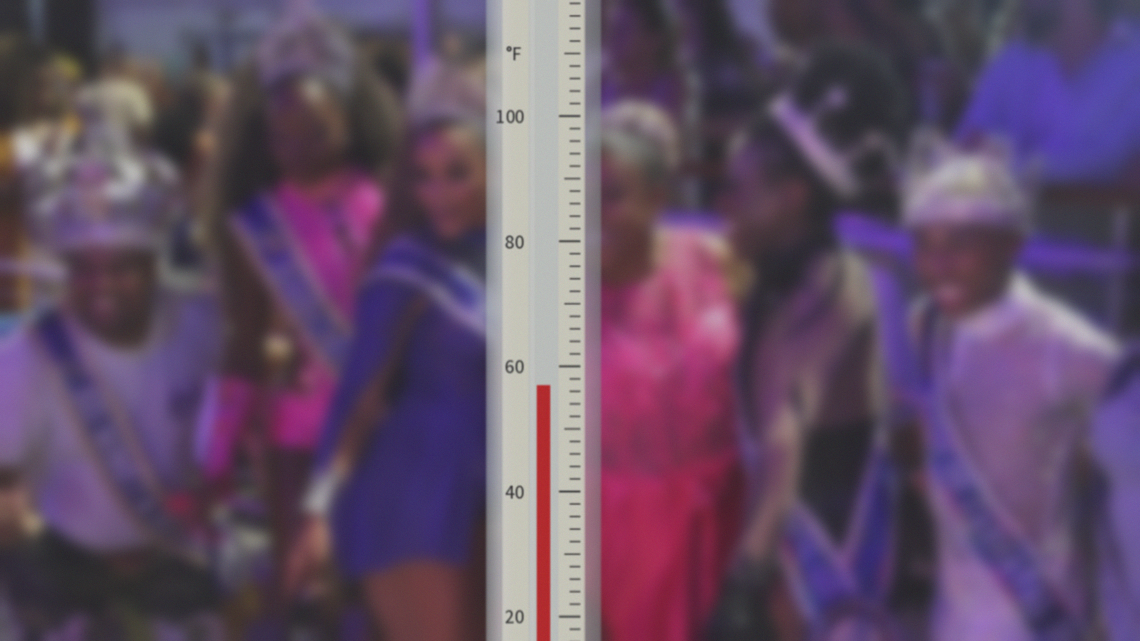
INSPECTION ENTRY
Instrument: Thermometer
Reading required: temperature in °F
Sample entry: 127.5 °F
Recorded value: 57 °F
